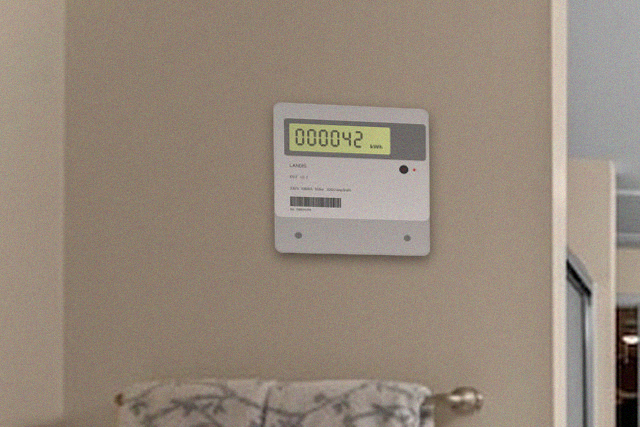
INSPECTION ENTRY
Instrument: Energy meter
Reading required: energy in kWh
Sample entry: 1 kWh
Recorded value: 42 kWh
